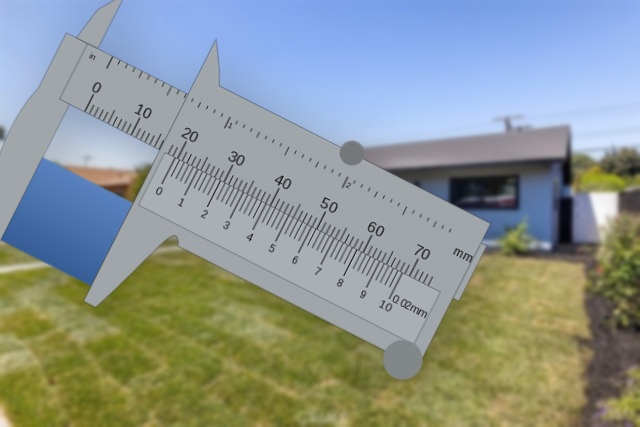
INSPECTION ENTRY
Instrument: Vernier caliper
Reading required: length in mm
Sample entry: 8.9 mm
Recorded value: 19.5 mm
